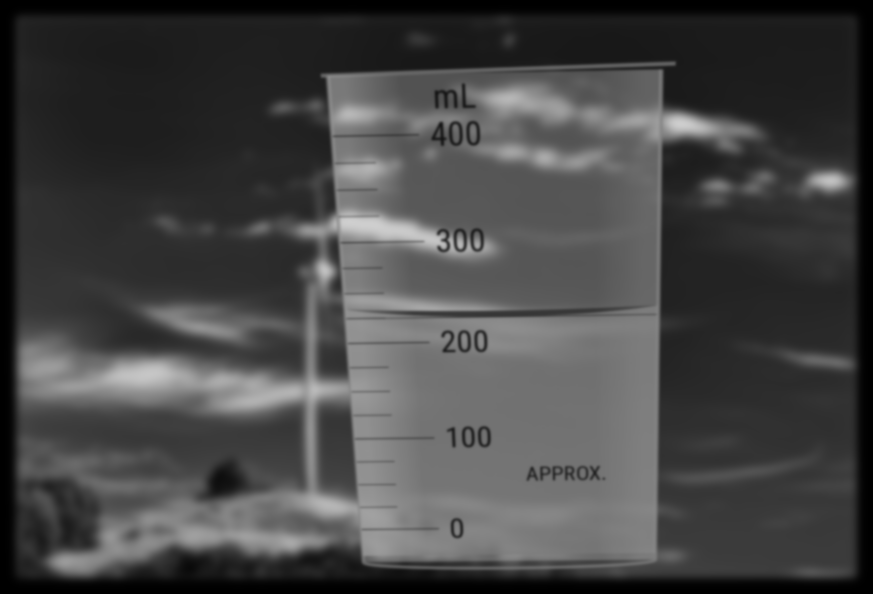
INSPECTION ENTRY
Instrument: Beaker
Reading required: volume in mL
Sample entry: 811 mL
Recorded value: 225 mL
